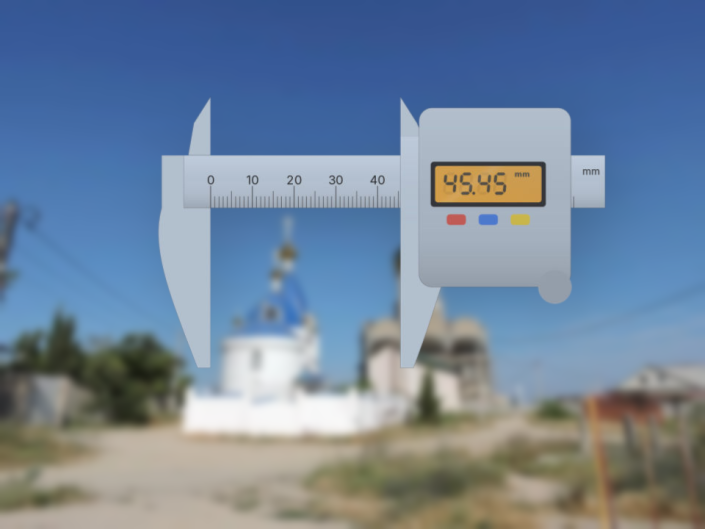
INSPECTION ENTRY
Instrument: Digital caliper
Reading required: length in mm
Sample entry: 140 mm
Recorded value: 45.45 mm
